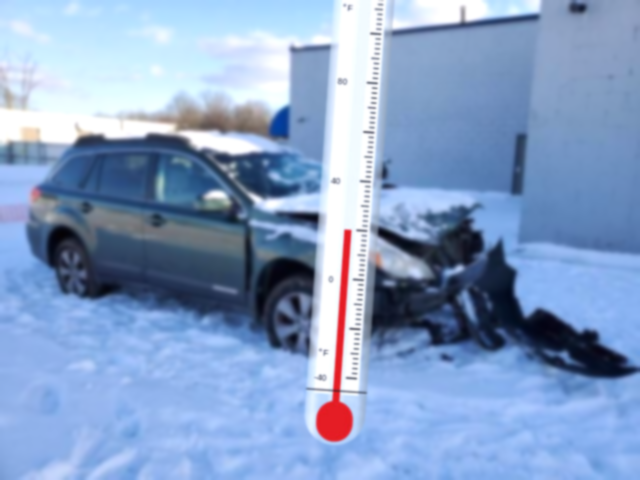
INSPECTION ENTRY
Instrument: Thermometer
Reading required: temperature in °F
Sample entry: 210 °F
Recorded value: 20 °F
